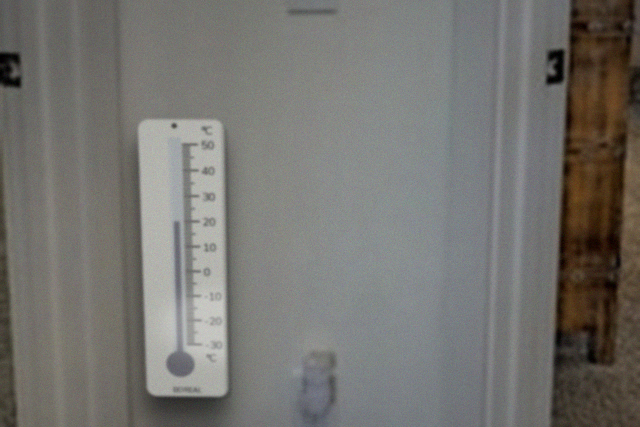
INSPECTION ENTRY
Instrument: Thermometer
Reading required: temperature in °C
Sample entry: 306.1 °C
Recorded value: 20 °C
